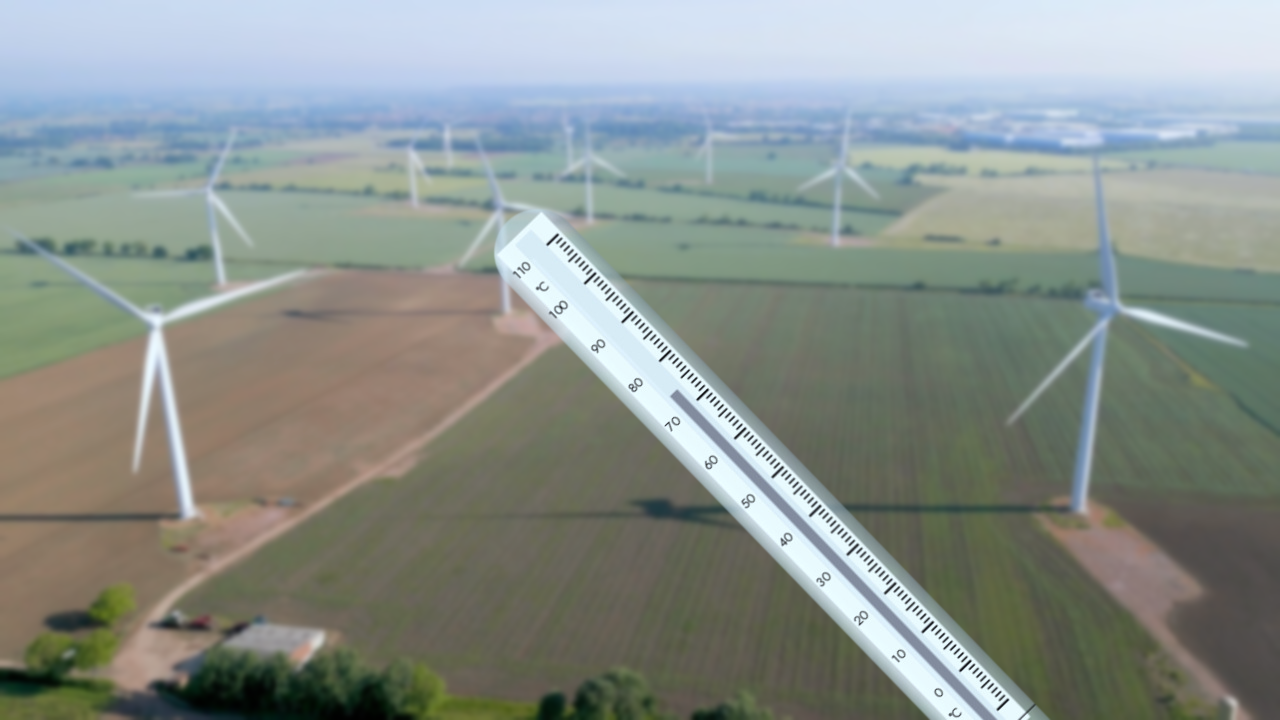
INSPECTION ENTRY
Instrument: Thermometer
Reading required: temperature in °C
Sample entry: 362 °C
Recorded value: 74 °C
